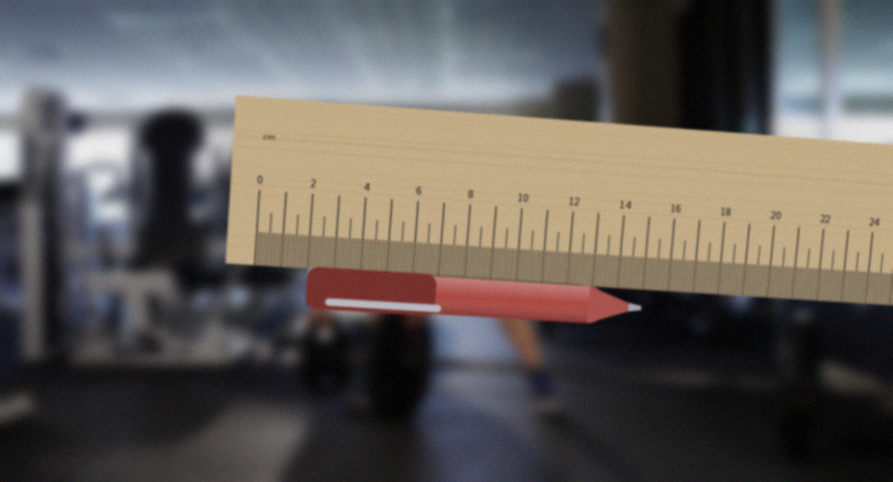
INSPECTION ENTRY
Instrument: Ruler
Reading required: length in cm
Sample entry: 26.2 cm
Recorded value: 13 cm
